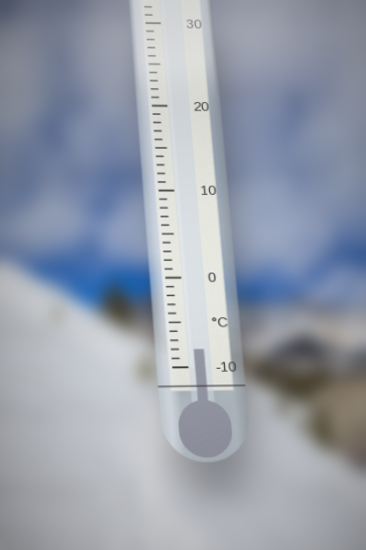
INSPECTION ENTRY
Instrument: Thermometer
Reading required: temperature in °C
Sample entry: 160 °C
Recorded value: -8 °C
